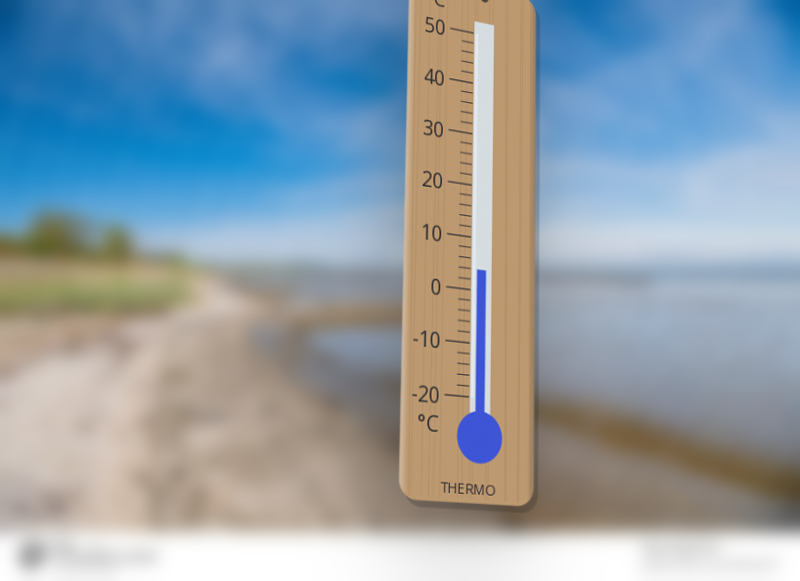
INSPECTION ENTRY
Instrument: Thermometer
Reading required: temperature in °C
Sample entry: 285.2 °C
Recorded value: 4 °C
